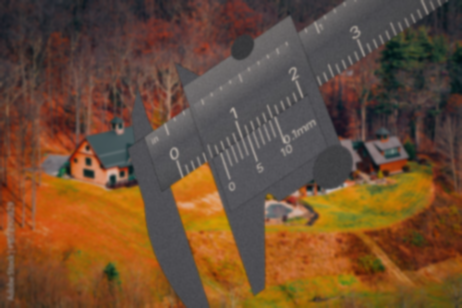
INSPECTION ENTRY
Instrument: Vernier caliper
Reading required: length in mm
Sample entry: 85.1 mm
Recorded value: 6.4 mm
